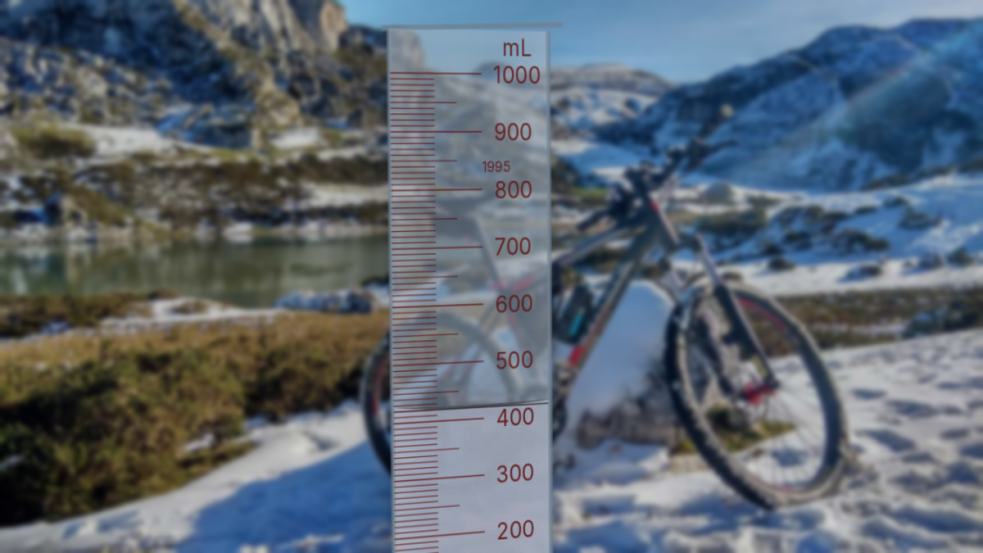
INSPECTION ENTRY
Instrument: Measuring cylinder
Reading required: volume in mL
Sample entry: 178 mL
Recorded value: 420 mL
